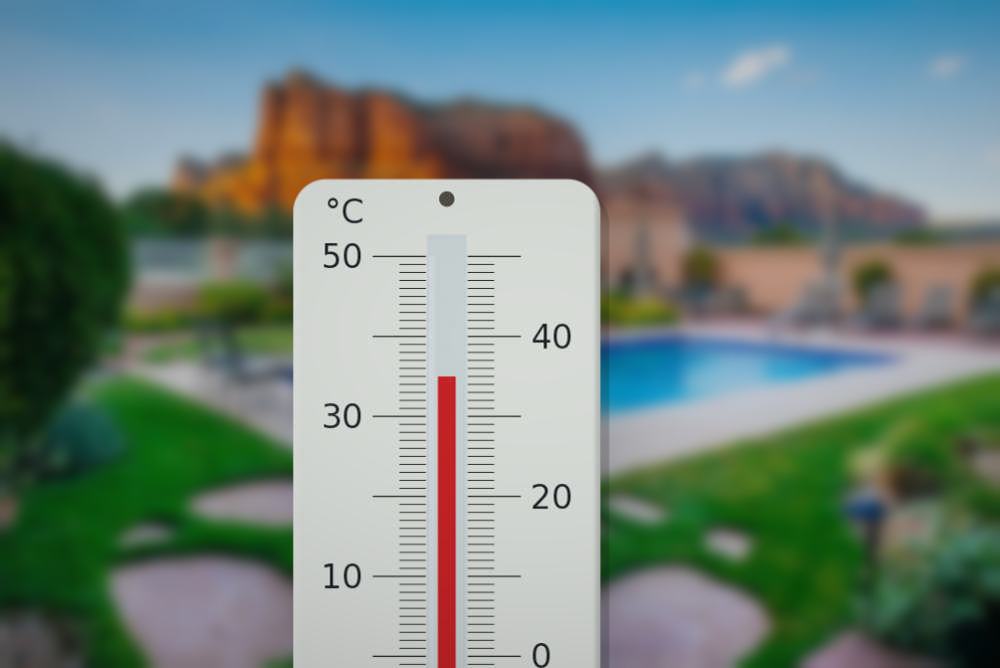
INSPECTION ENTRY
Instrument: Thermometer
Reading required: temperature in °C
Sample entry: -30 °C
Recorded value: 35 °C
